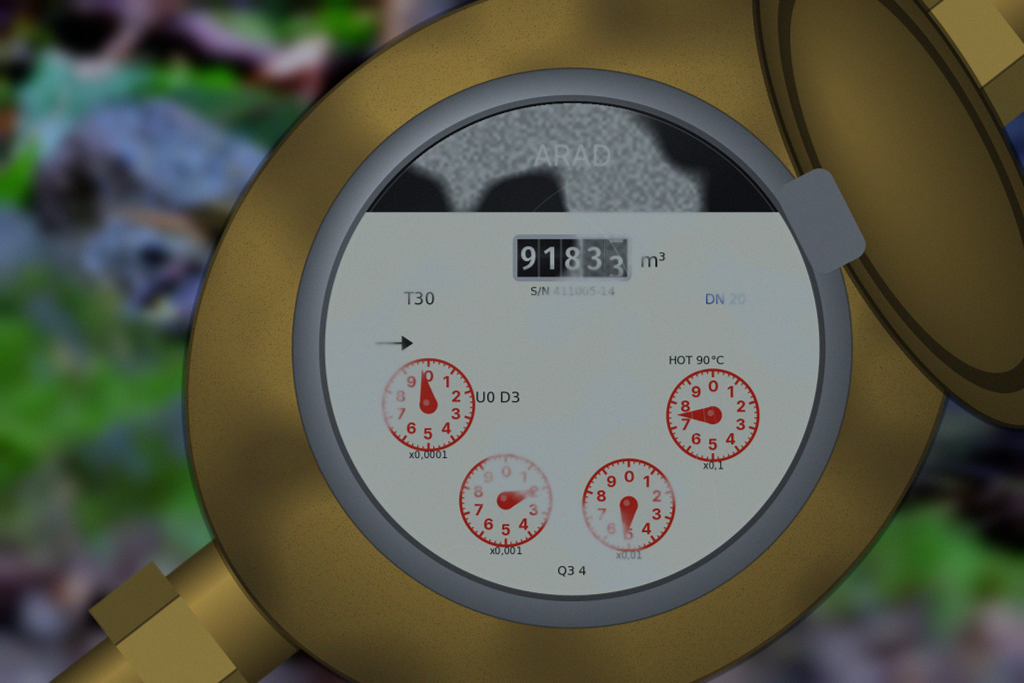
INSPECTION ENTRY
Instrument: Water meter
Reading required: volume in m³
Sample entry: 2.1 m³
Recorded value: 91832.7519 m³
